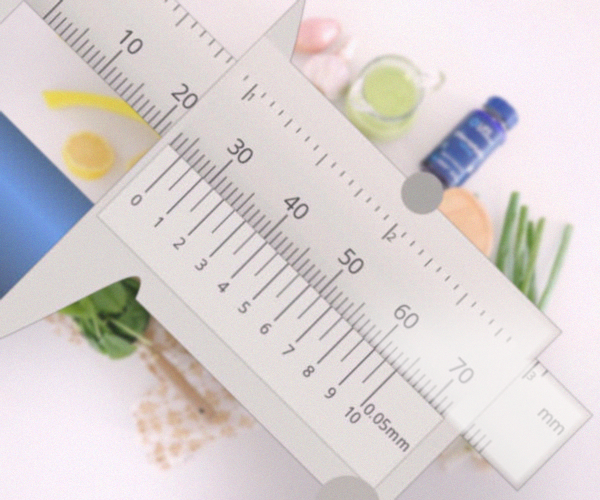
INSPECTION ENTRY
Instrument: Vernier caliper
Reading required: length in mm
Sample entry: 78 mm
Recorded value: 25.0 mm
